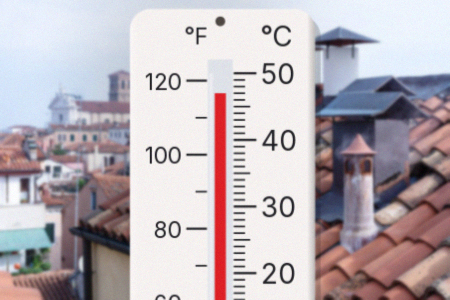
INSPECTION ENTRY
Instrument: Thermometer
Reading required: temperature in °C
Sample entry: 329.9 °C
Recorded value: 47 °C
